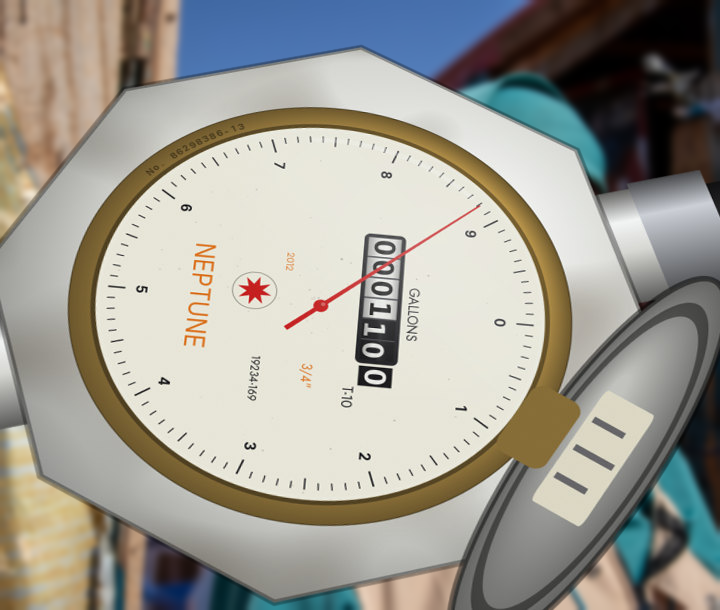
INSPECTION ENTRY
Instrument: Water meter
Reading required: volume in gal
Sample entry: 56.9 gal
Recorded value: 1098.8 gal
